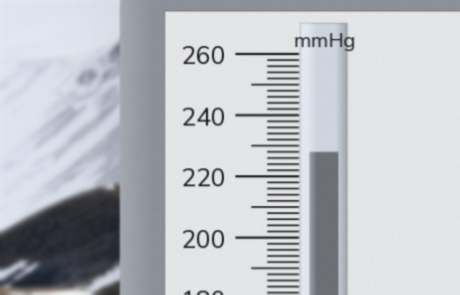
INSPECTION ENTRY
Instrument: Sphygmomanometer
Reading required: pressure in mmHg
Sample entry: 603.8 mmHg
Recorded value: 228 mmHg
